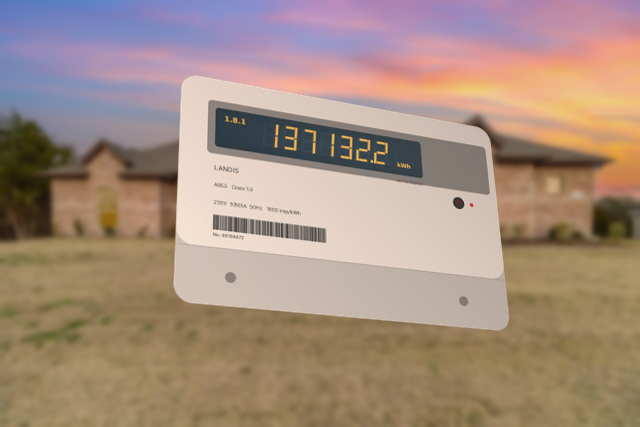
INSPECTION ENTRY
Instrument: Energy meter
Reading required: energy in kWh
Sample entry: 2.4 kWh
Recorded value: 137132.2 kWh
